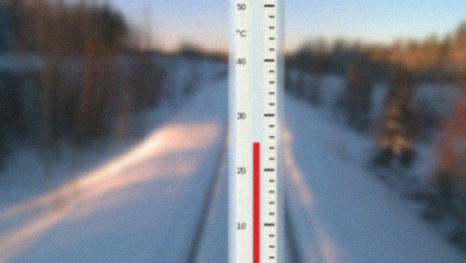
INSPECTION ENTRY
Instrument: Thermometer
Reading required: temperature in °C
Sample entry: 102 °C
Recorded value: 25 °C
